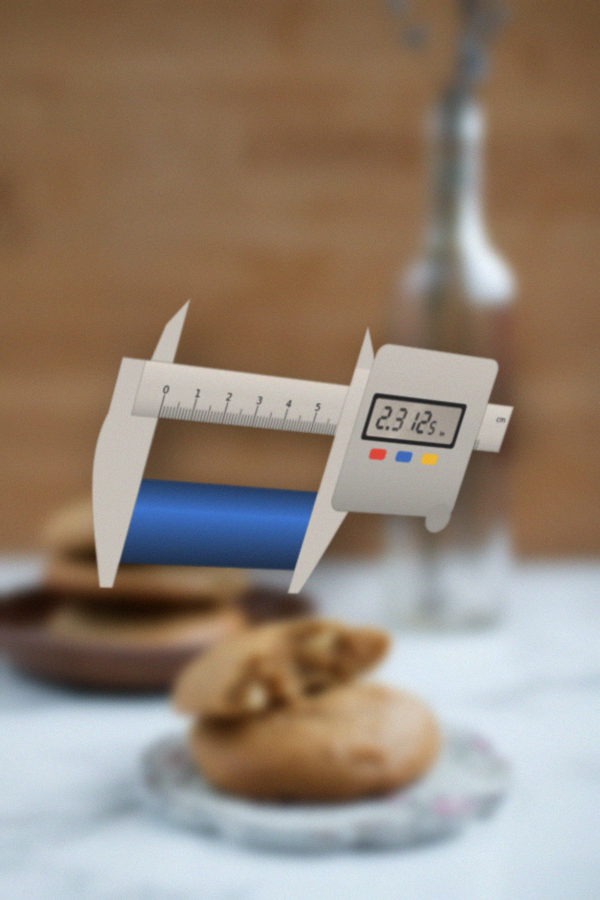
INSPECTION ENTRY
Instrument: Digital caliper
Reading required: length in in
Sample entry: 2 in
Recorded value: 2.3125 in
